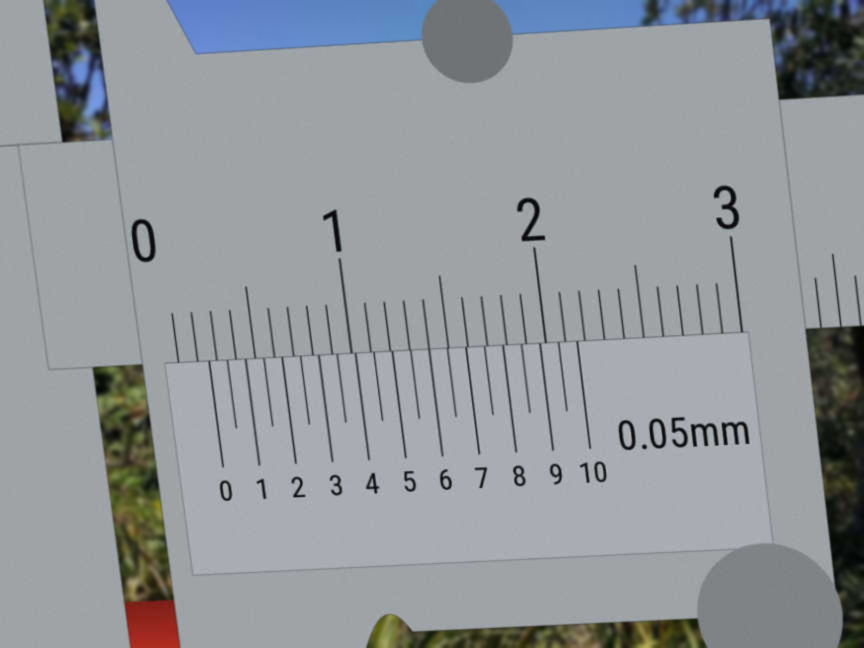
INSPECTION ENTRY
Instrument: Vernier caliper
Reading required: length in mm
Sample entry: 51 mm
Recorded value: 2.6 mm
